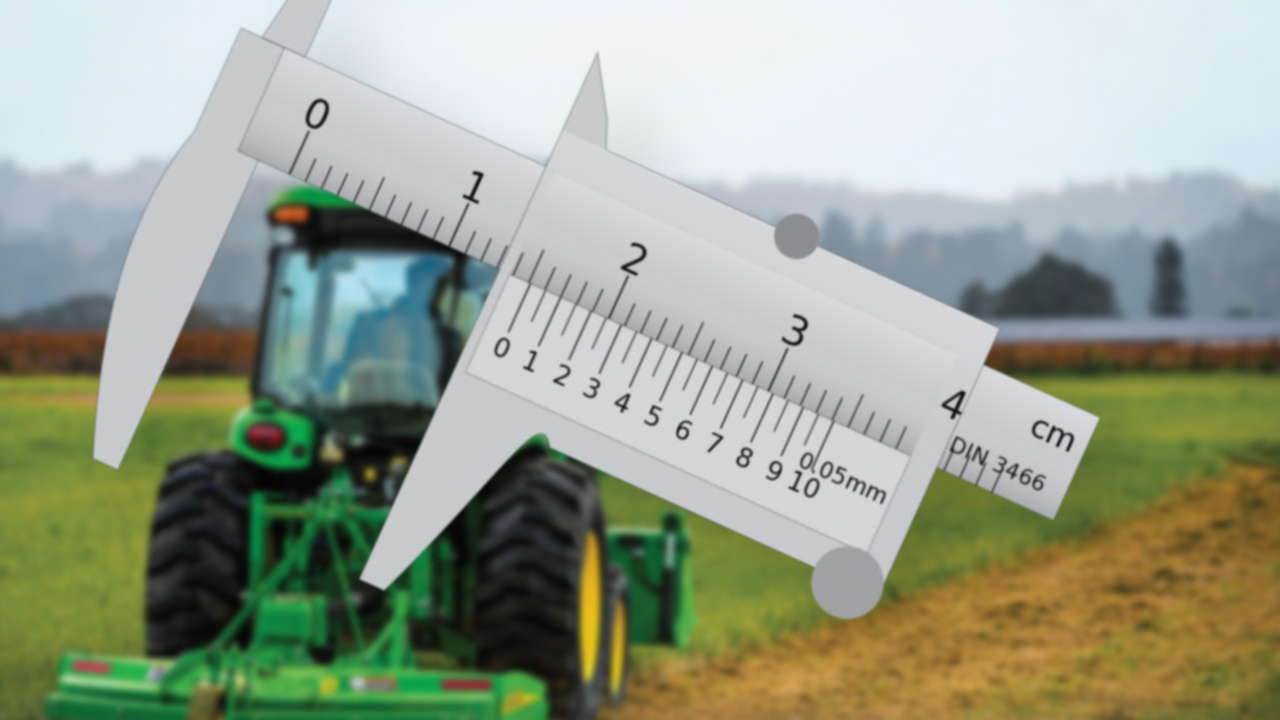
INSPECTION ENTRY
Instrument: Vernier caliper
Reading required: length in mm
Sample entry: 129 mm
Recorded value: 15.1 mm
